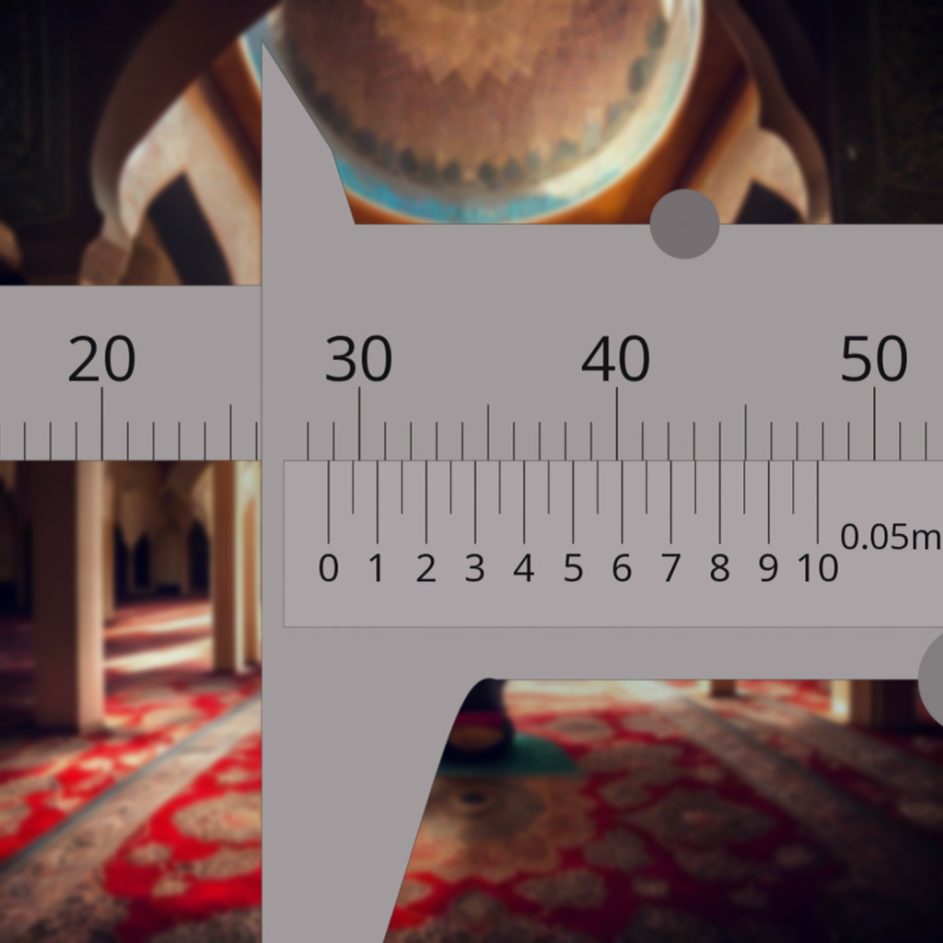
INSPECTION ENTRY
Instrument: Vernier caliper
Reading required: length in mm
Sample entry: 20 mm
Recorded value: 28.80 mm
